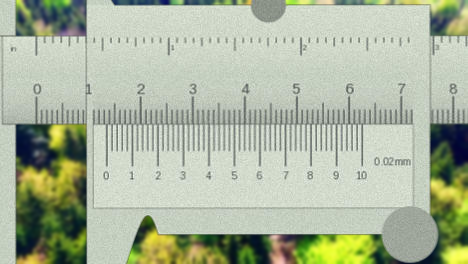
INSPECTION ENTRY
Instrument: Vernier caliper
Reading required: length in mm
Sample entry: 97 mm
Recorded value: 13.5 mm
